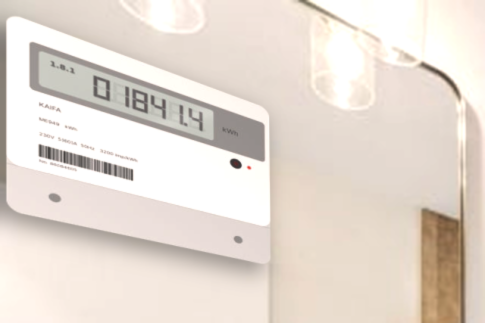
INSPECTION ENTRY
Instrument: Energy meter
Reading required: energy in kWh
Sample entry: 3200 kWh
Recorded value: 1841.4 kWh
